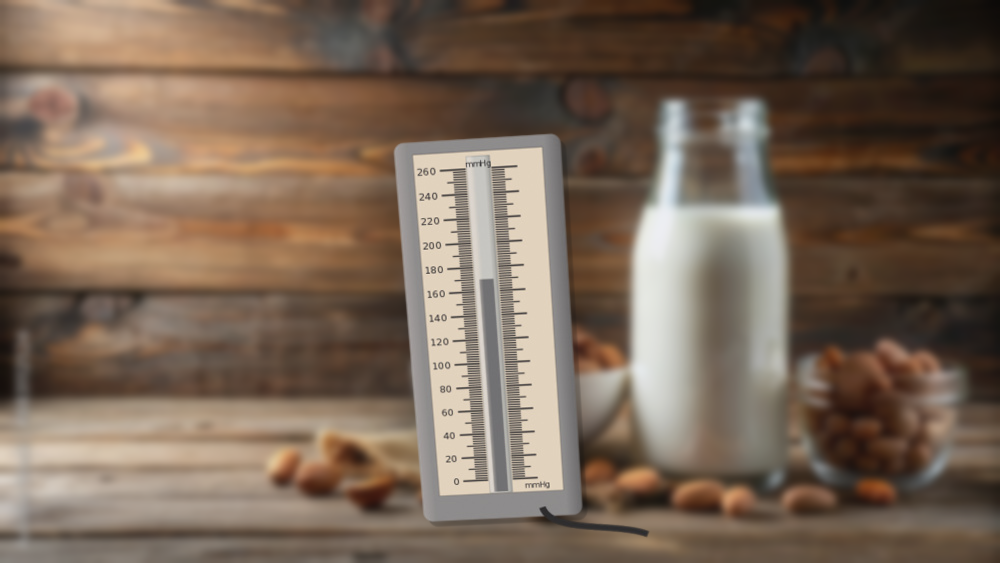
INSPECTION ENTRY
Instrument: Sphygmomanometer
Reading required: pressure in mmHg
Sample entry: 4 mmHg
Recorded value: 170 mmHg
